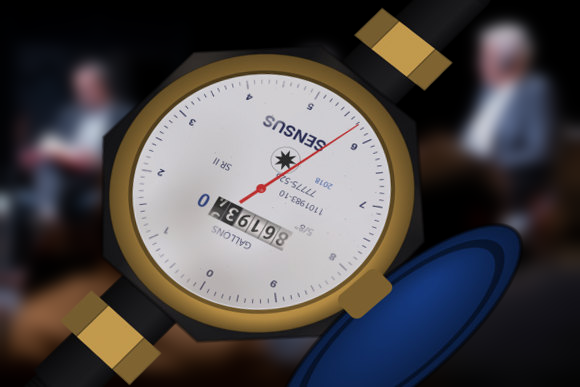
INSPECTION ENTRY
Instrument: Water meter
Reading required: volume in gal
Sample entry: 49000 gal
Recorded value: 8619335.7 gal
